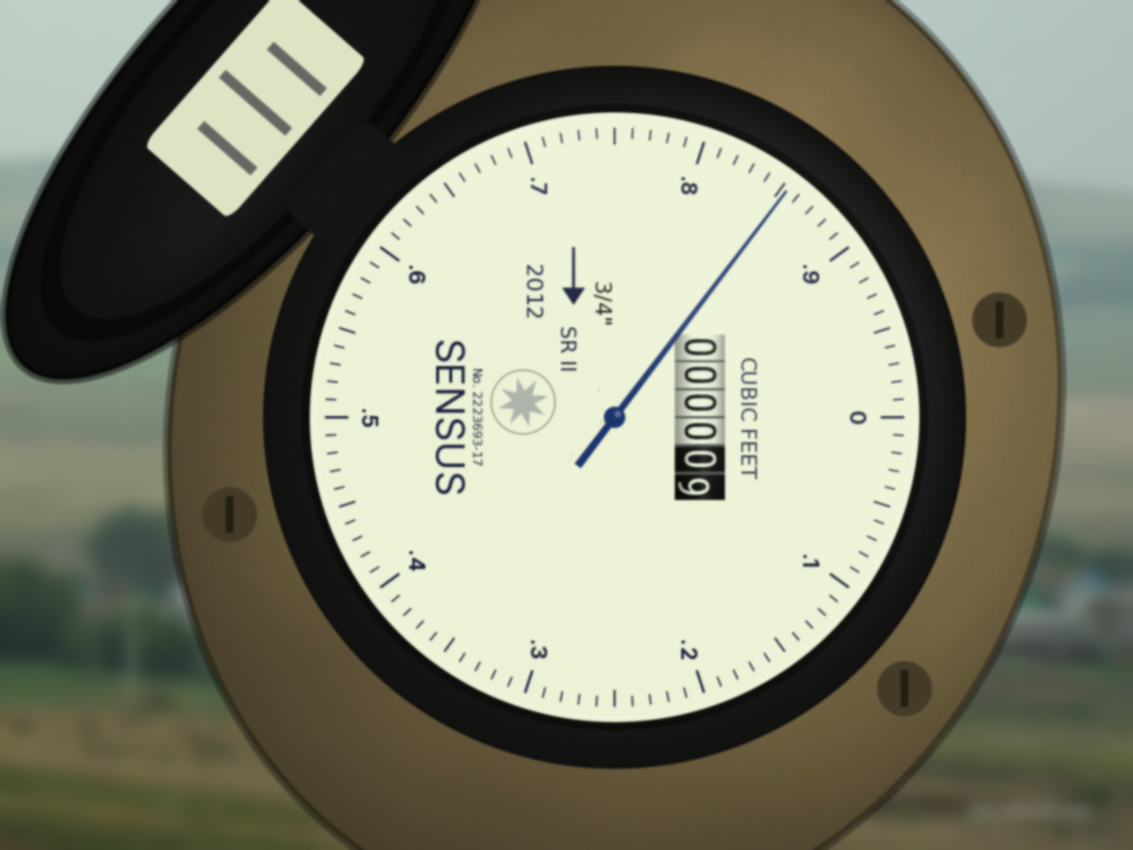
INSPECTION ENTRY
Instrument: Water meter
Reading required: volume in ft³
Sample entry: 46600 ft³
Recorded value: 8.85 ft³
